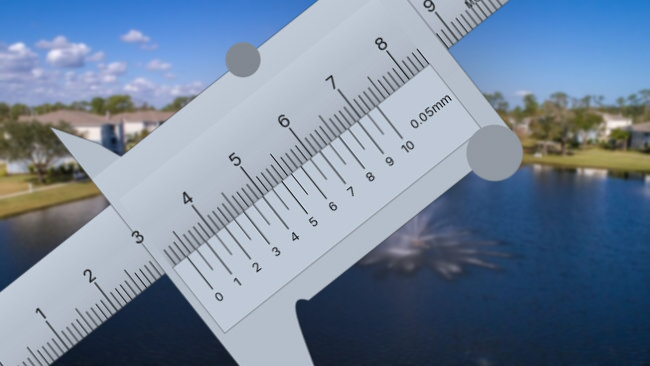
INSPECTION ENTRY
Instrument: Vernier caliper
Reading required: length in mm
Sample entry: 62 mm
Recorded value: 34.2 mm
